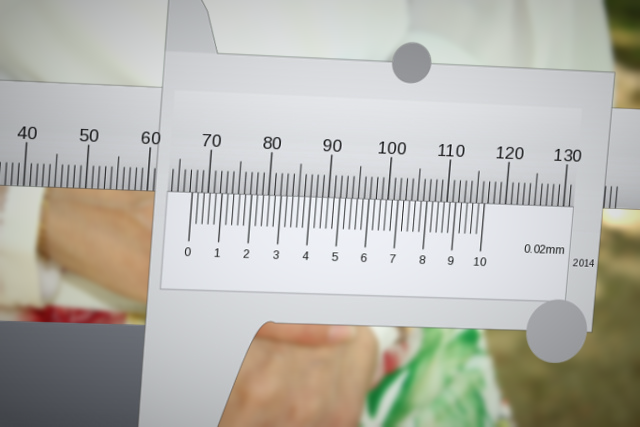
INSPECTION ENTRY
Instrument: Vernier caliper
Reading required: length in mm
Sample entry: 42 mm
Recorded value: 67.4 mm
